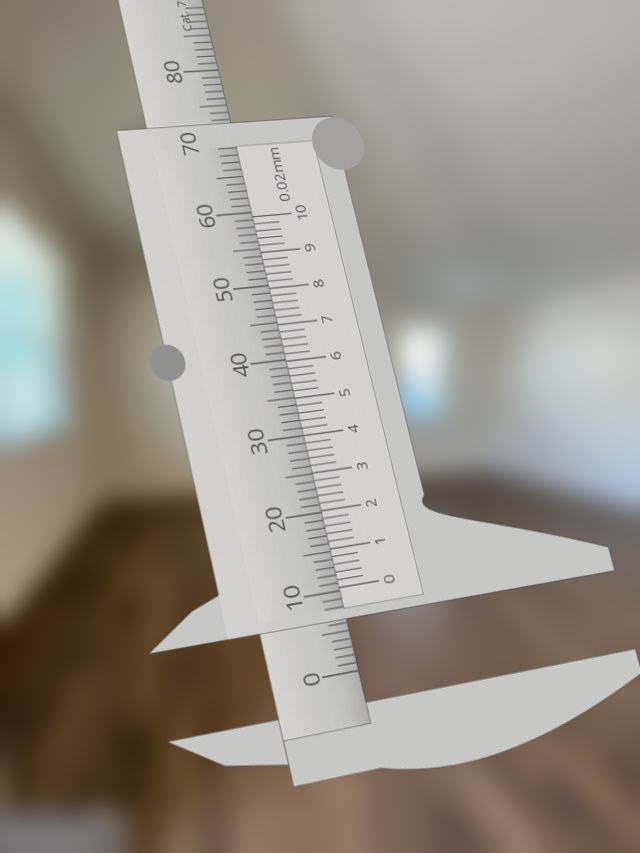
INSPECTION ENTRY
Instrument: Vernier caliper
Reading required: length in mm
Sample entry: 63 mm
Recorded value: 10.4 mm
